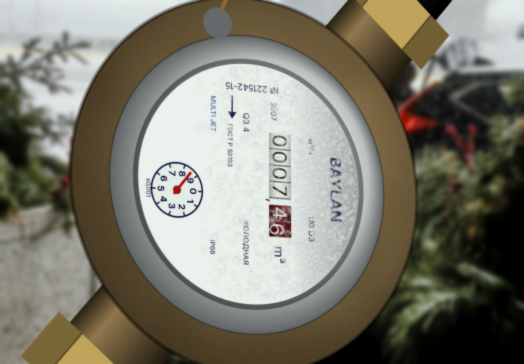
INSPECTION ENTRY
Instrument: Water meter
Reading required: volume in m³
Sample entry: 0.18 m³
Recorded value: 7.458 m³
